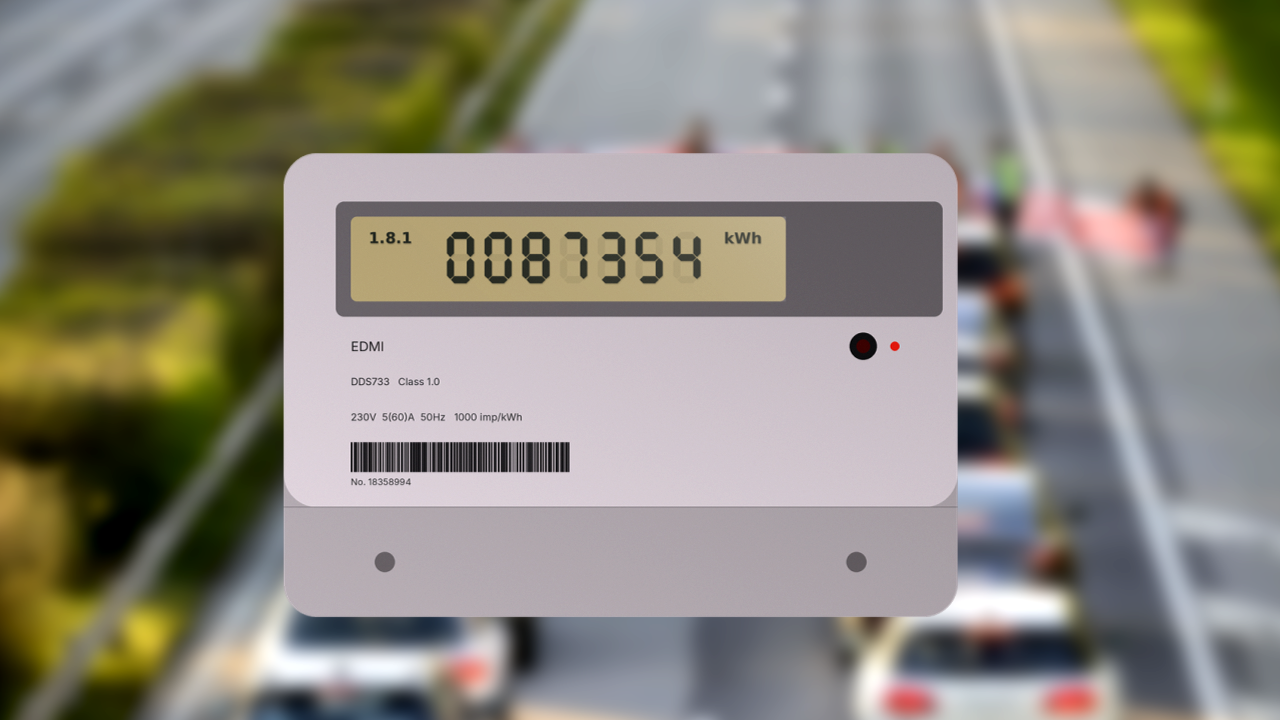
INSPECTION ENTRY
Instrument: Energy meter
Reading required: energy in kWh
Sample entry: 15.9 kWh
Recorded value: 87354 kWh
